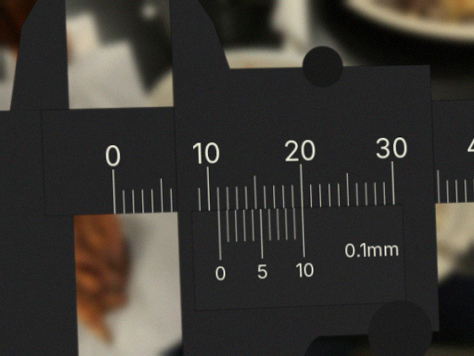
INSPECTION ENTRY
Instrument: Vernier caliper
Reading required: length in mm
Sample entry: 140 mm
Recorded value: 11.0 mm
